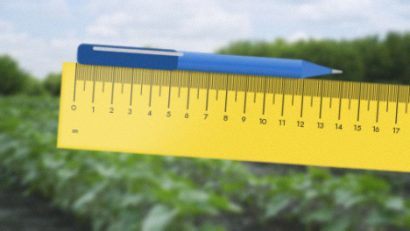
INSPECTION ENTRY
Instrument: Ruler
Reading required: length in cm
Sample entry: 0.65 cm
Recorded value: 14 cm
